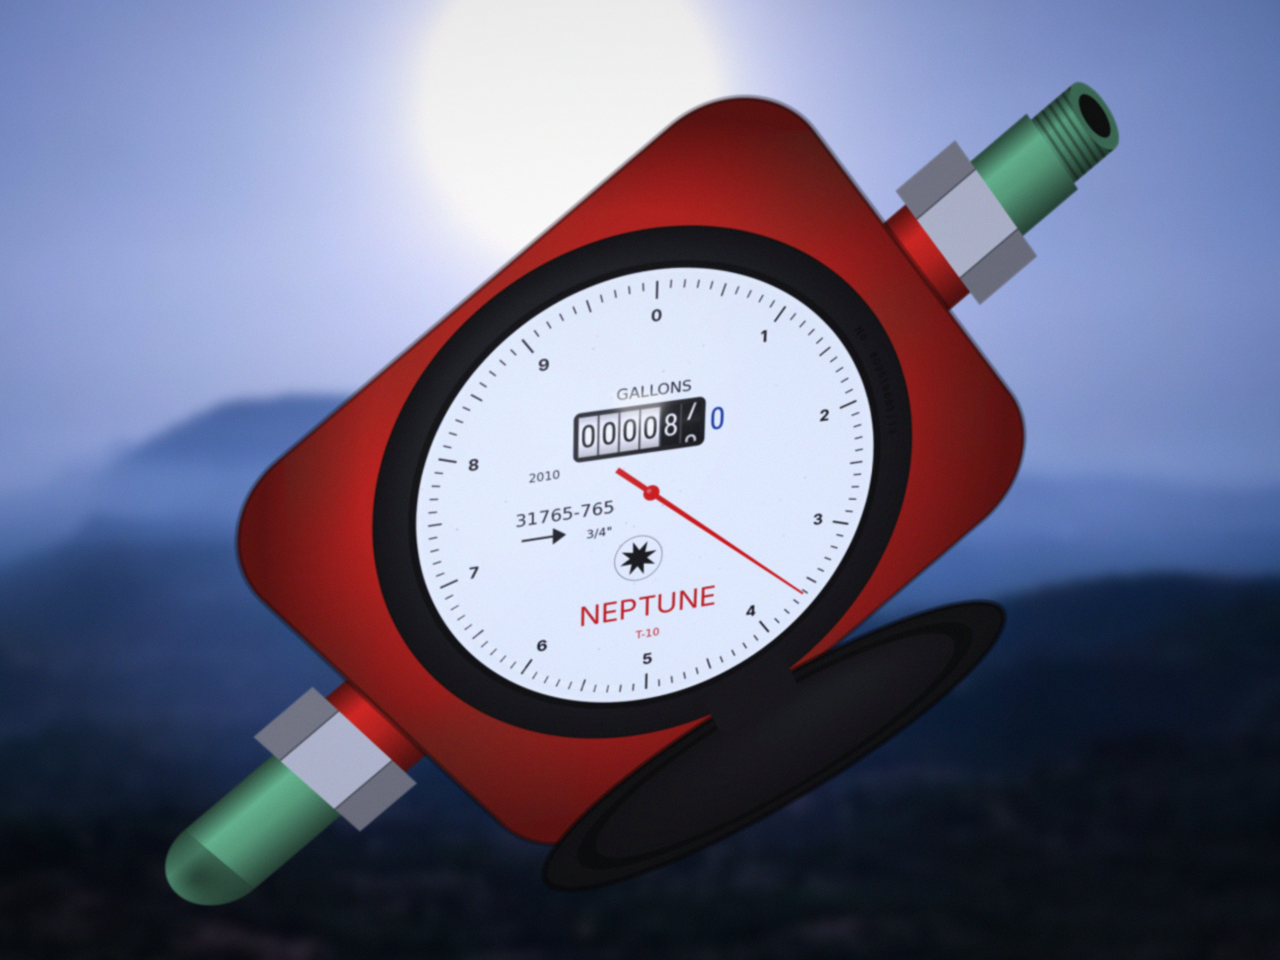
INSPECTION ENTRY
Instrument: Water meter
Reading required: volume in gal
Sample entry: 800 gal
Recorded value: 873.6 gal
